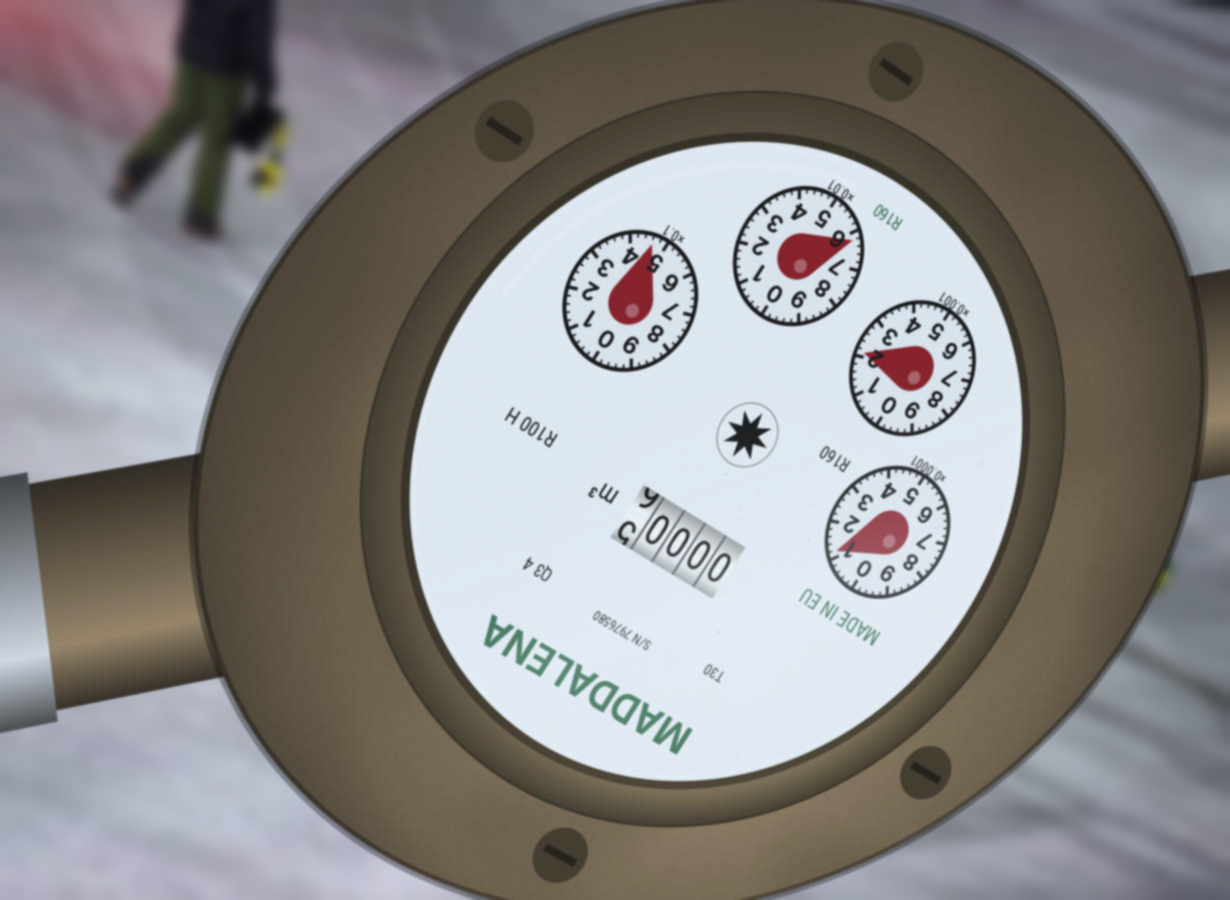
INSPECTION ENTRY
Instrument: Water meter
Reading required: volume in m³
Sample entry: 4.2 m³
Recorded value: 5.4621 m³
